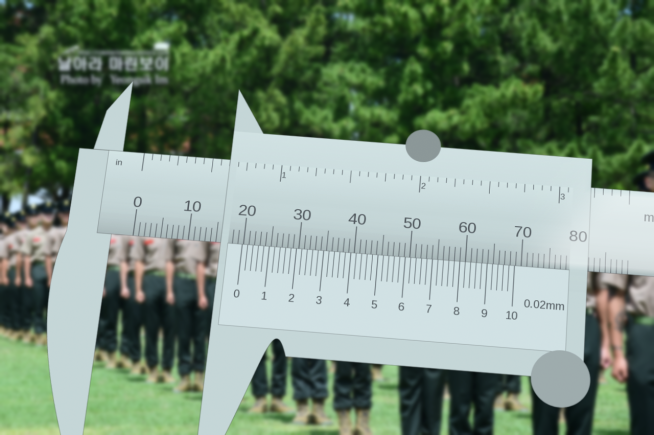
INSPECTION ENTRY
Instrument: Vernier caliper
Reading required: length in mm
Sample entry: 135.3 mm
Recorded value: 19.8 mm
